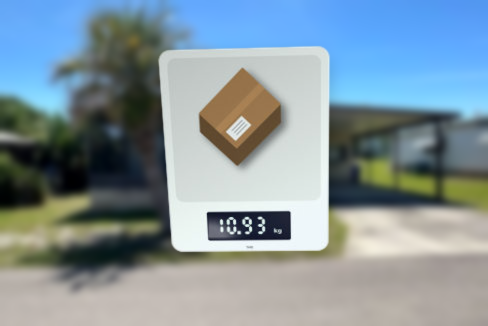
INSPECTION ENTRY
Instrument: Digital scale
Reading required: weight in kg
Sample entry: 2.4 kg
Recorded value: 10.93 kg
